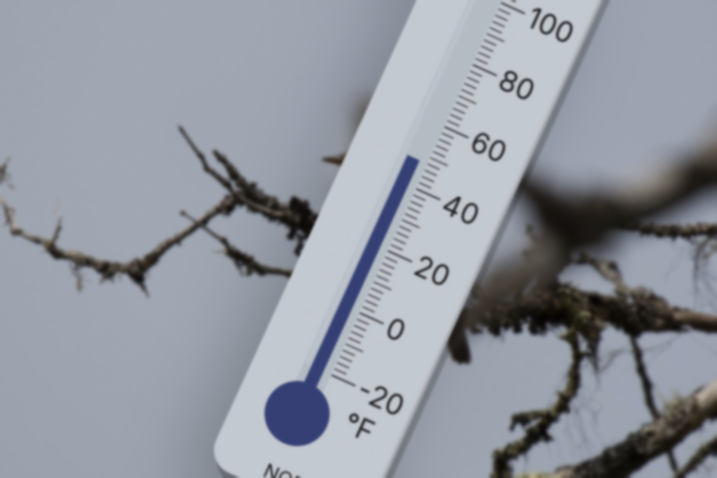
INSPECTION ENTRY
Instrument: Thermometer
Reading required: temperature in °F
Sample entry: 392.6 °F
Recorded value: 48 °F
